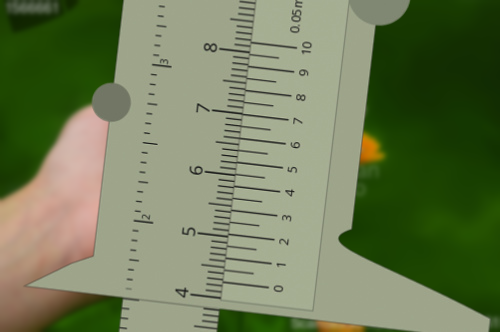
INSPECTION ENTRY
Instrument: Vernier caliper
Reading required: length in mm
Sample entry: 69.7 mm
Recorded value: 42.6 mm
